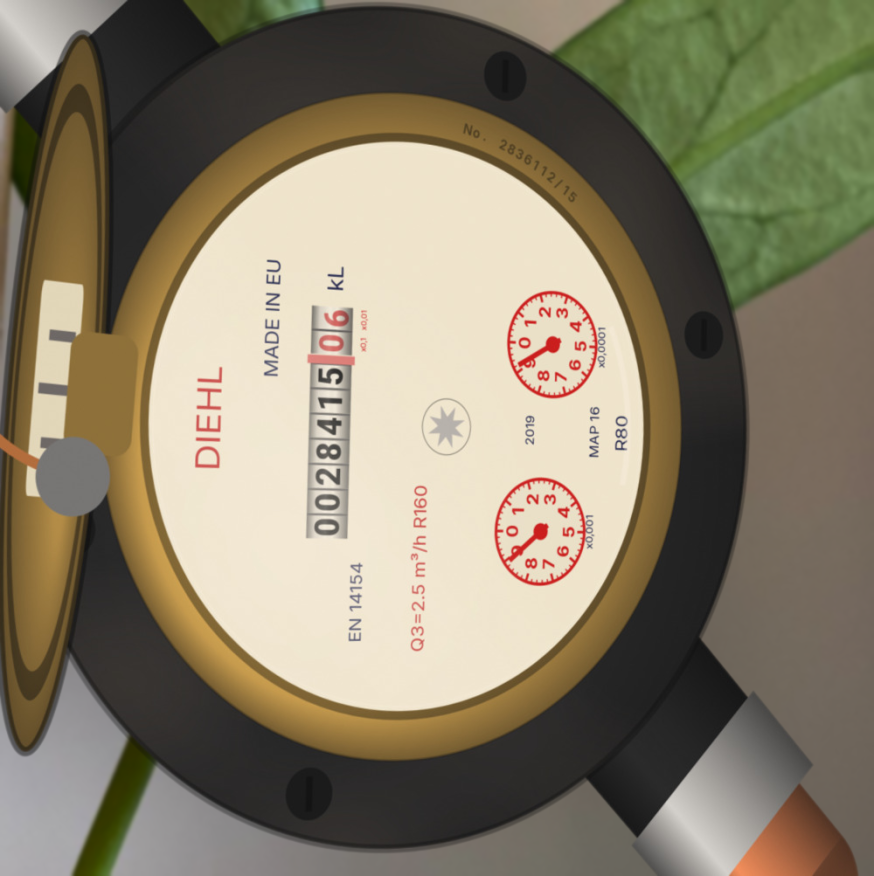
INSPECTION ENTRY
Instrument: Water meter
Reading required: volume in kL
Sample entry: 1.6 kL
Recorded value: 28415.0589 kL
